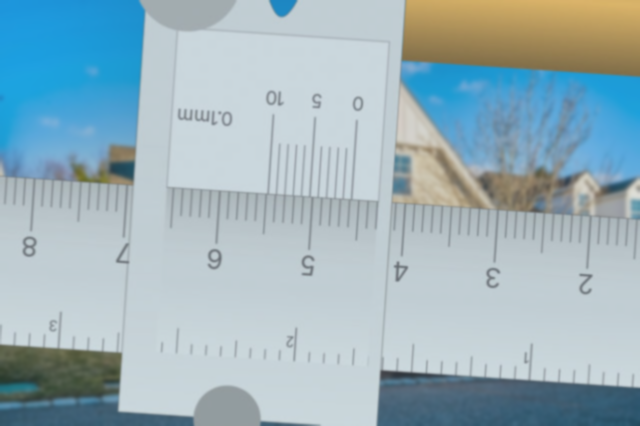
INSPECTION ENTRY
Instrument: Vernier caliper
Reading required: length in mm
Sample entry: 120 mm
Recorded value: 45.8 mm
